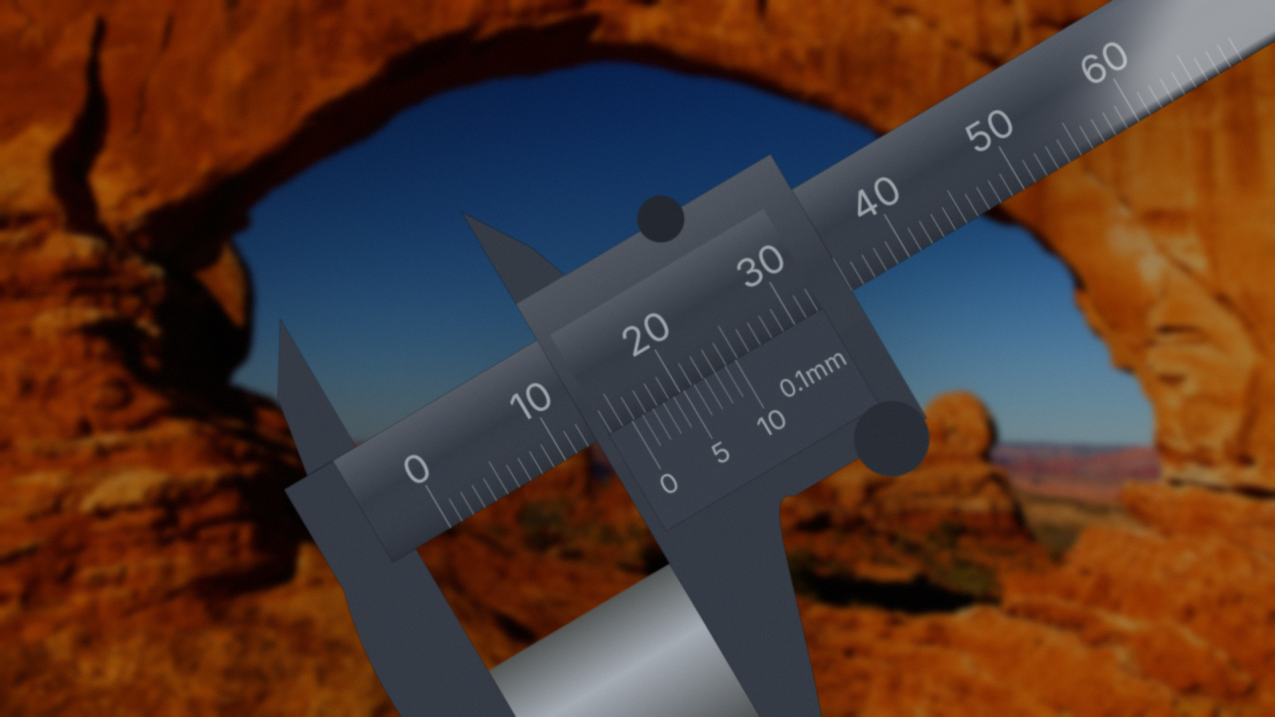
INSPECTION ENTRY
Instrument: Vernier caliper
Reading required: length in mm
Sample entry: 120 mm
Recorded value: 15.8 mm
